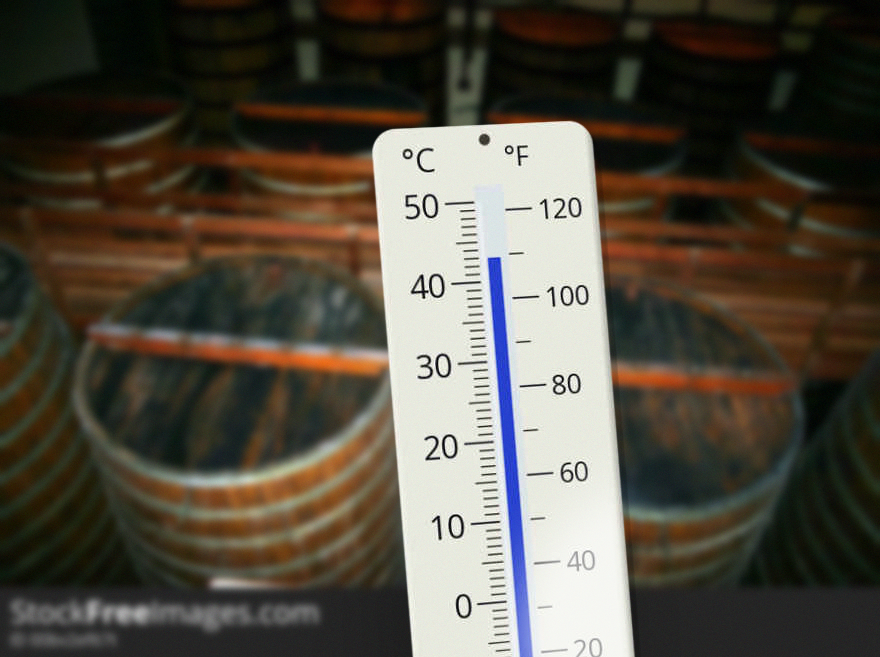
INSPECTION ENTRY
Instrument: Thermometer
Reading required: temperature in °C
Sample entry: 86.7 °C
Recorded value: 43 °C
